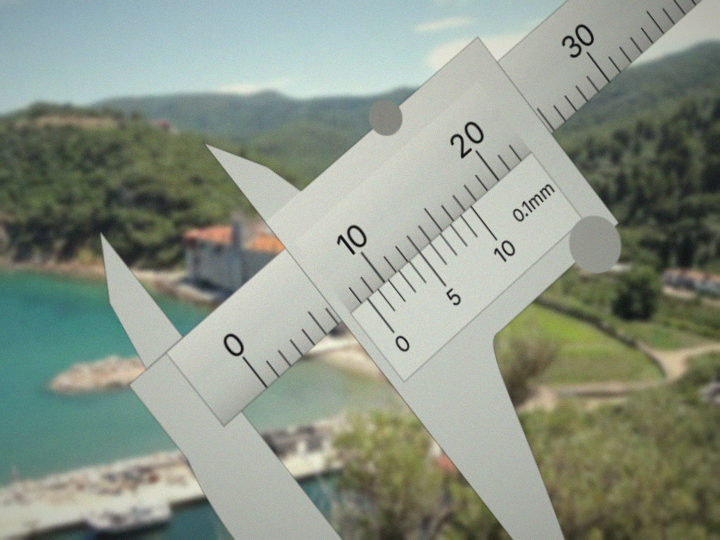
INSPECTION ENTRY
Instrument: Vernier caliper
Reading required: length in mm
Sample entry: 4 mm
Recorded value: 8.5 mm
